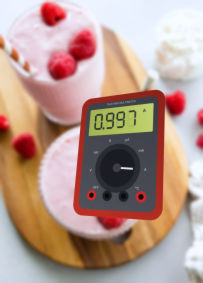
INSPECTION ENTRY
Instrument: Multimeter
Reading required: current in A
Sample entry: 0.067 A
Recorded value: 0.997 A
